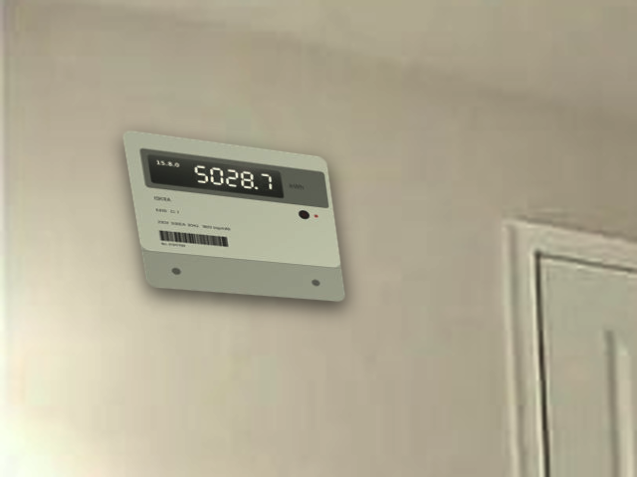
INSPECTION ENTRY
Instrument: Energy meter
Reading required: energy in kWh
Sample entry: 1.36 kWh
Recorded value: 5028.7 kWh
